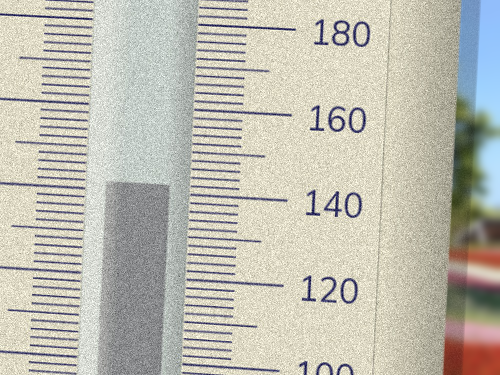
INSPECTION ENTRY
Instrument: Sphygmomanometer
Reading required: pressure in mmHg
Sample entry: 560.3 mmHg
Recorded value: 142 mmHg
